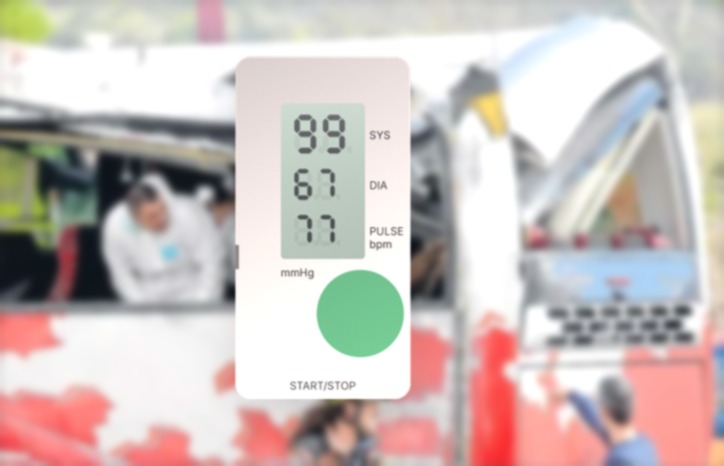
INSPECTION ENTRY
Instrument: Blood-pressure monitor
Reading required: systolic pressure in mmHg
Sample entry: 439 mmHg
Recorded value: 99 mmHg
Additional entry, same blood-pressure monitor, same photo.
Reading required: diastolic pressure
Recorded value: 67 mmHg
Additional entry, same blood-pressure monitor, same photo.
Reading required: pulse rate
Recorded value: 77 bpm
